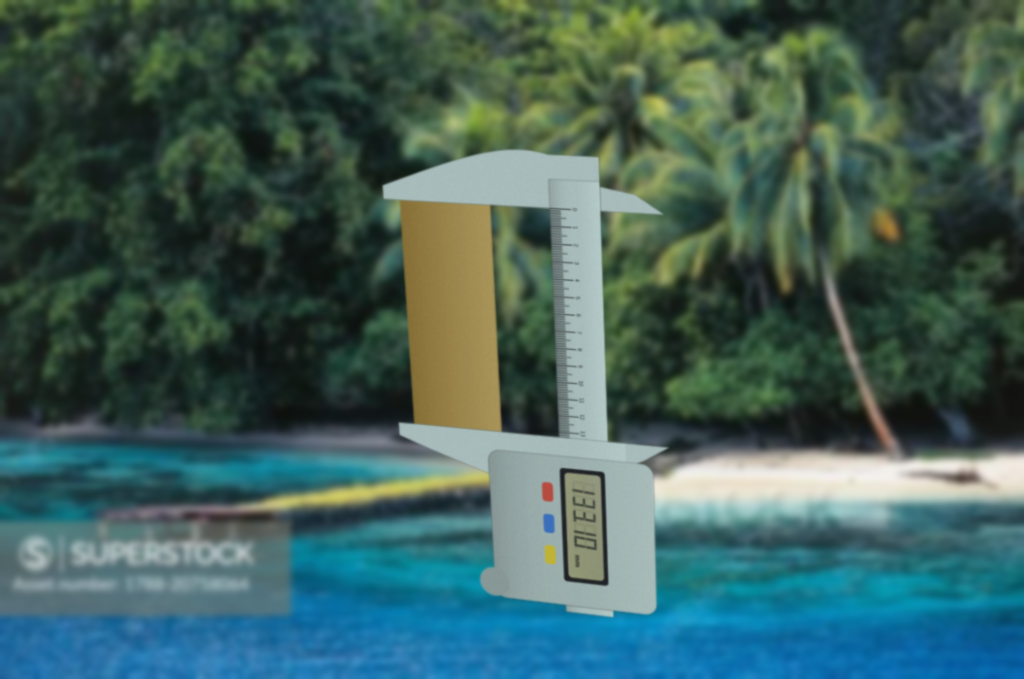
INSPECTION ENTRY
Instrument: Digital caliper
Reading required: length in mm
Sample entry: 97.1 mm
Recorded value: 133.10 mm
